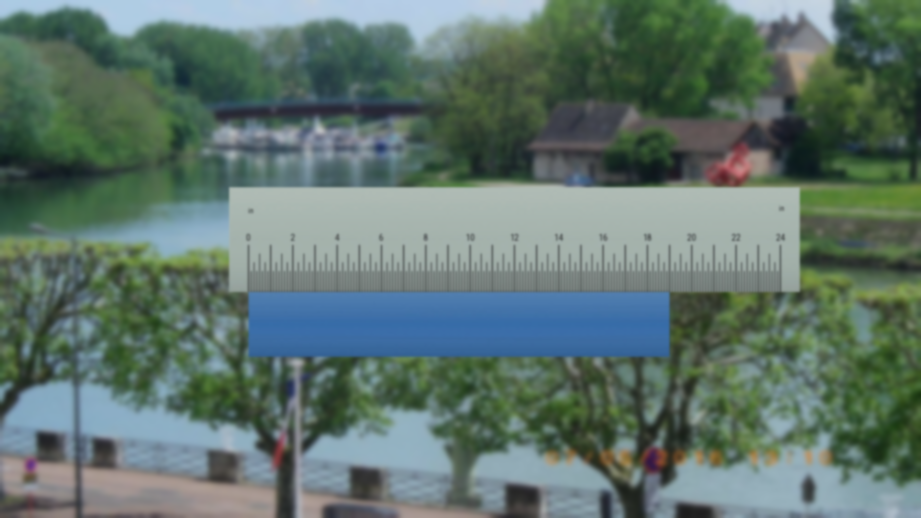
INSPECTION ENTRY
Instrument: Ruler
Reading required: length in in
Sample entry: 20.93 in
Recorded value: 19 in
